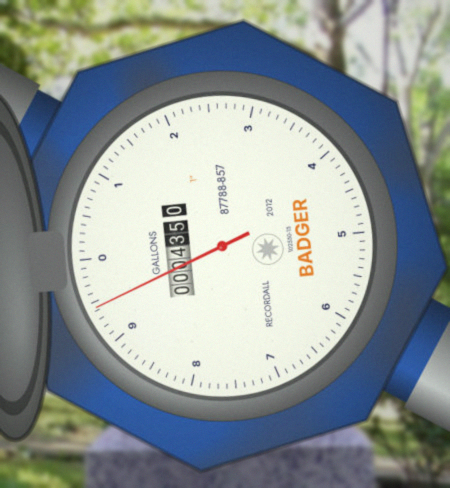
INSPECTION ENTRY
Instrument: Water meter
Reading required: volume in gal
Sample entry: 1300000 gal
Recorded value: 4349.4 gal
